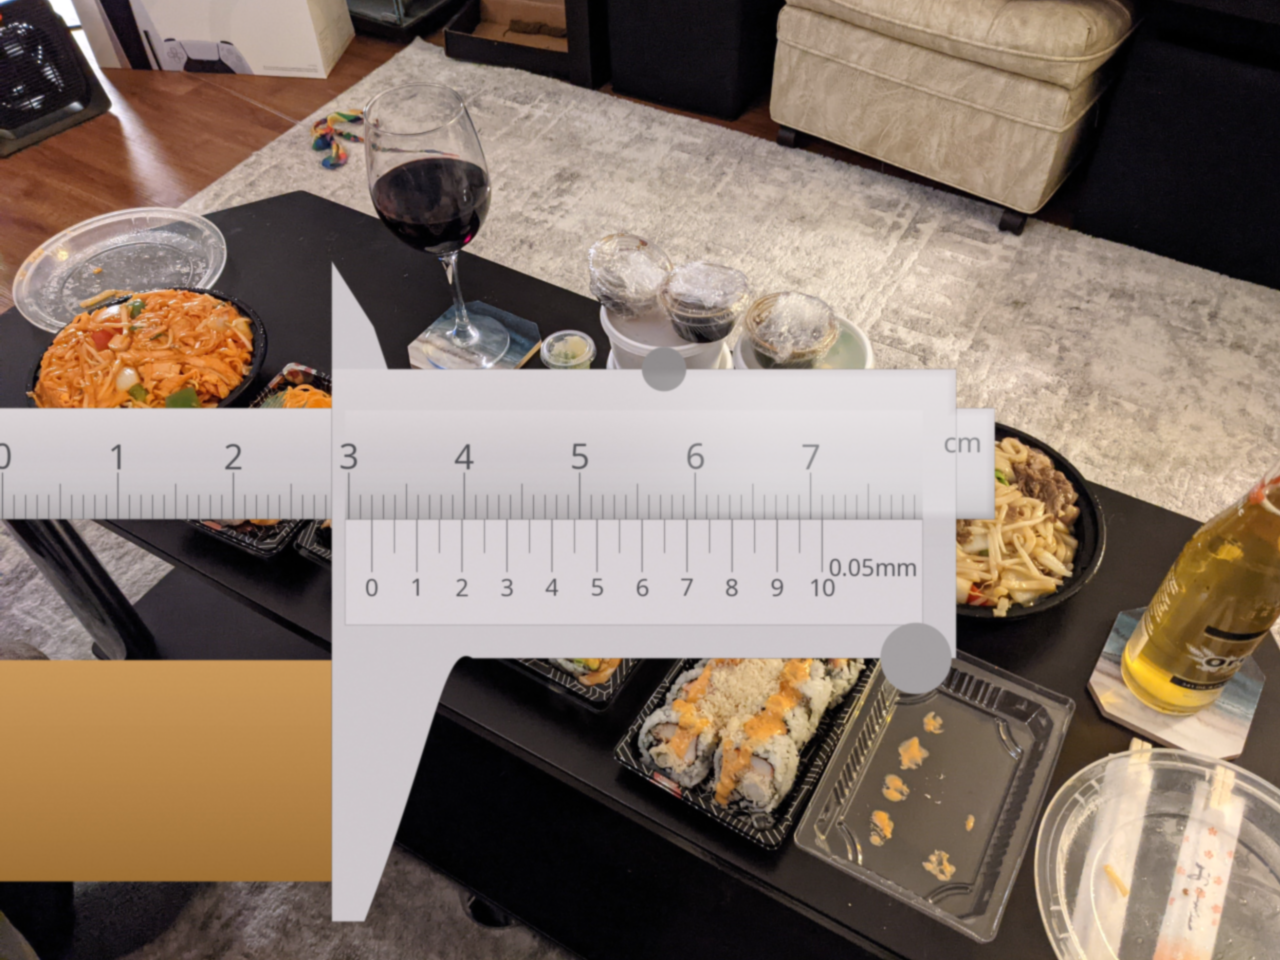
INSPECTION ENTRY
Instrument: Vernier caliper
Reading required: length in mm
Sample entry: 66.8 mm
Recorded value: 32.0 mm
